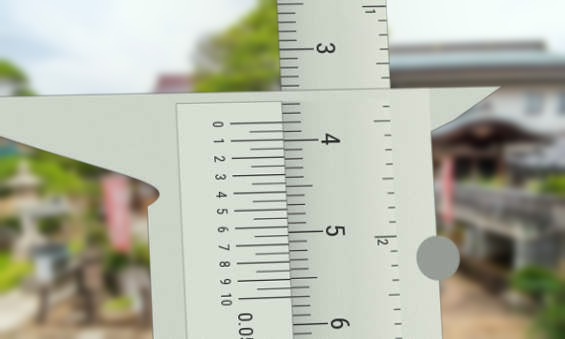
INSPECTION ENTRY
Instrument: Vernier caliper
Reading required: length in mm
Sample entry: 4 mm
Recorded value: 38.0 mm
